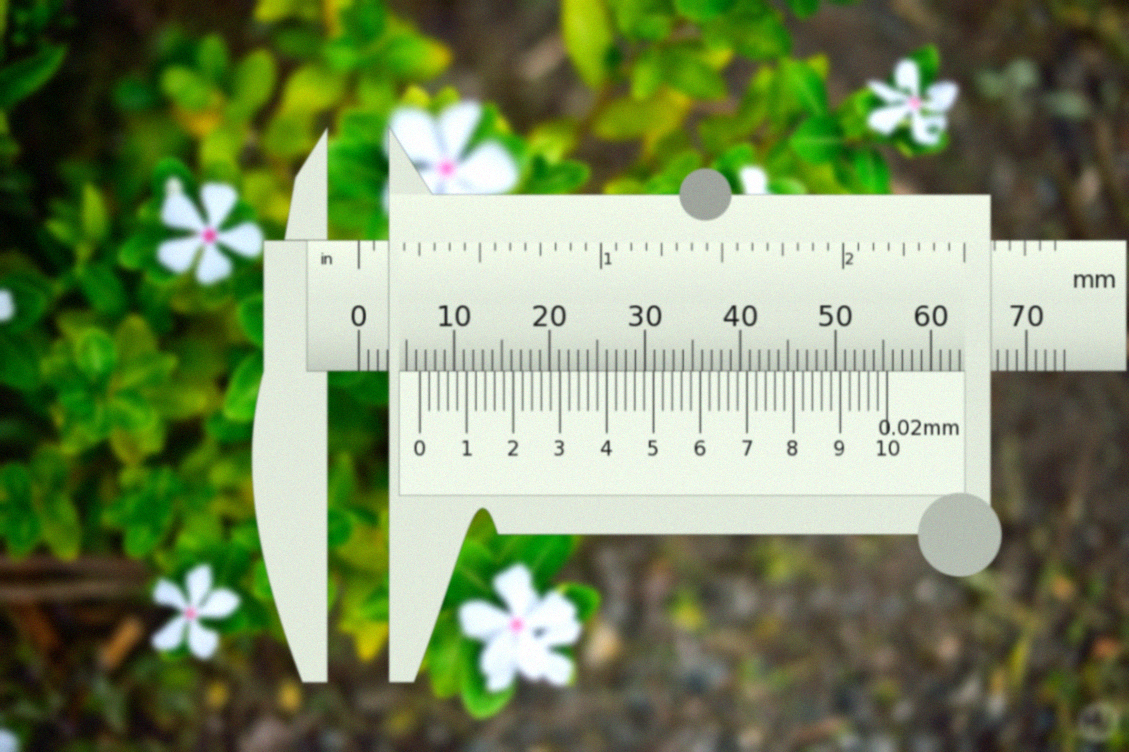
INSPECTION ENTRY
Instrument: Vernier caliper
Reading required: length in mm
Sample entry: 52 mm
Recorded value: 6.4 mm
